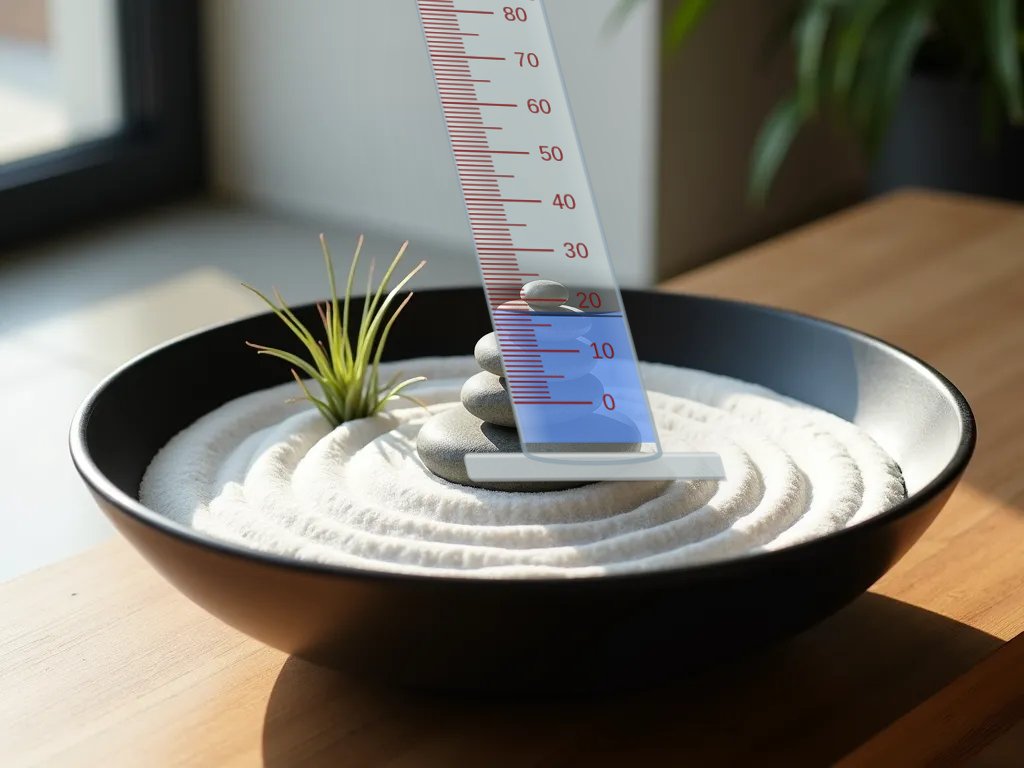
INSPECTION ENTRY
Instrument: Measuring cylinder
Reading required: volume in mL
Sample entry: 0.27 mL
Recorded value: 17 mL
